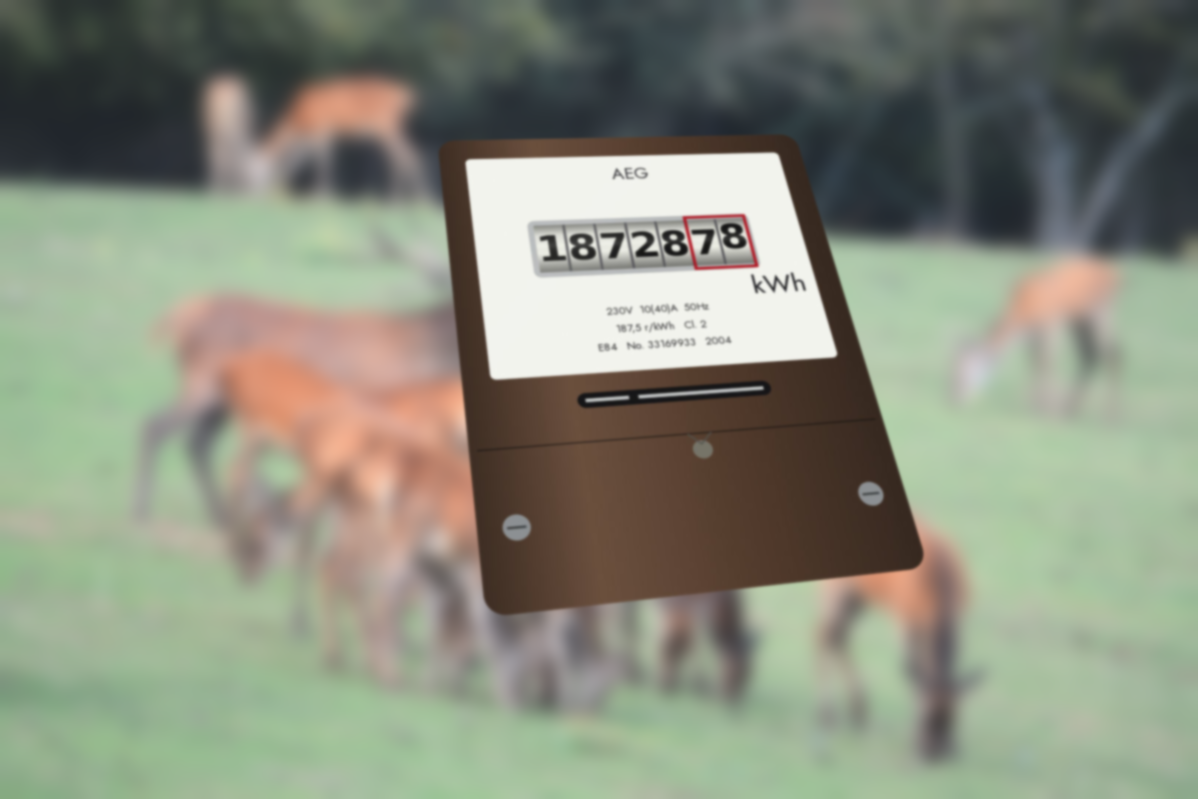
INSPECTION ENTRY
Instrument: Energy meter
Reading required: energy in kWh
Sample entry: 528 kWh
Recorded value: 18728.78 kWh
